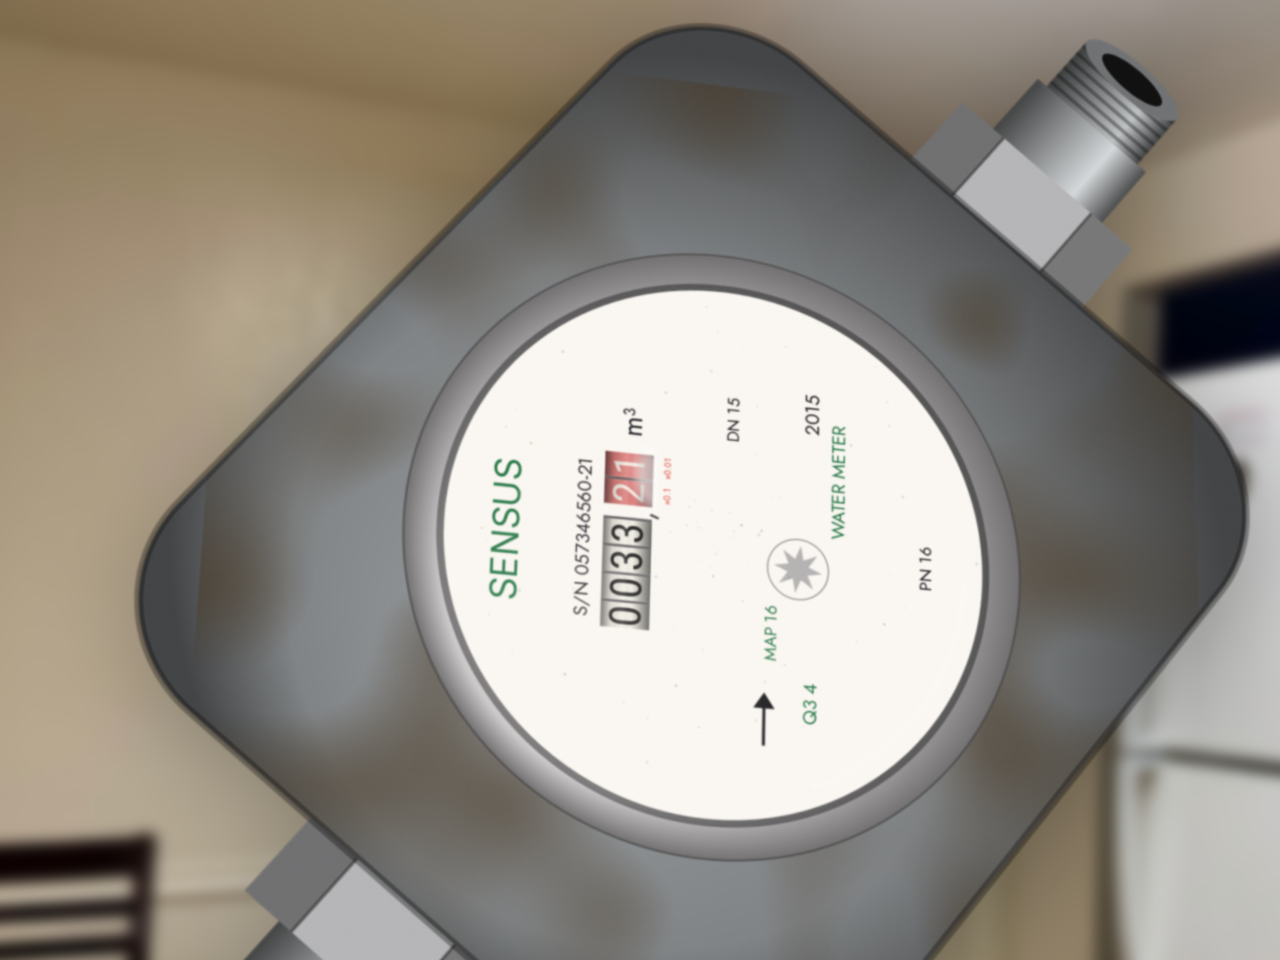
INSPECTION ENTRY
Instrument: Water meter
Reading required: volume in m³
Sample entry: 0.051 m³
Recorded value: 33.21 m³
